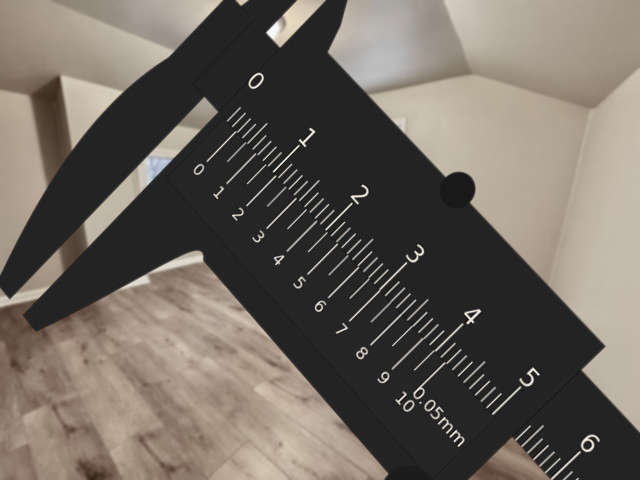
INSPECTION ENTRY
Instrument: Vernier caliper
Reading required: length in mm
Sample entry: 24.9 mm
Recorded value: 2.8 mm
